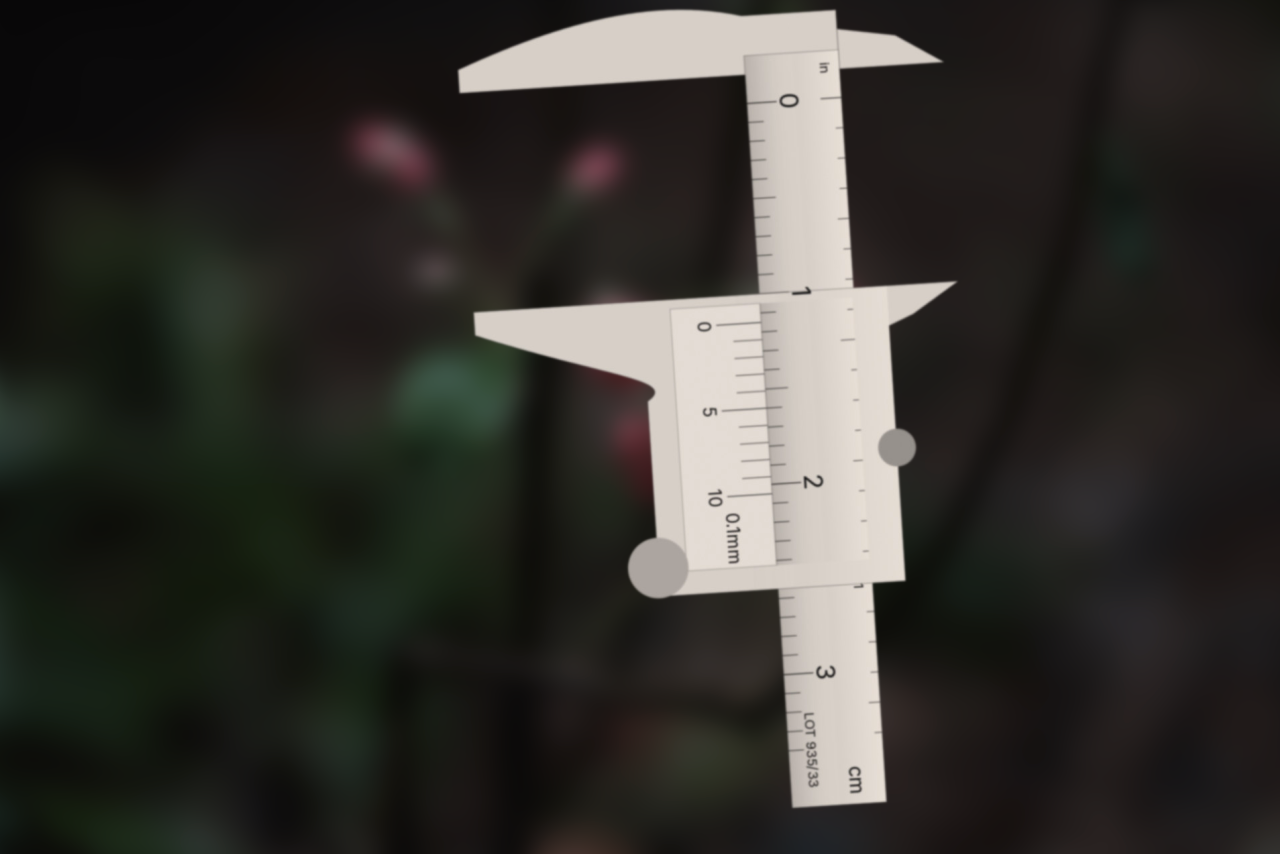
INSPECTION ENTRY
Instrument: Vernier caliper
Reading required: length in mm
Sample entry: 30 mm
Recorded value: 11.5 mm
